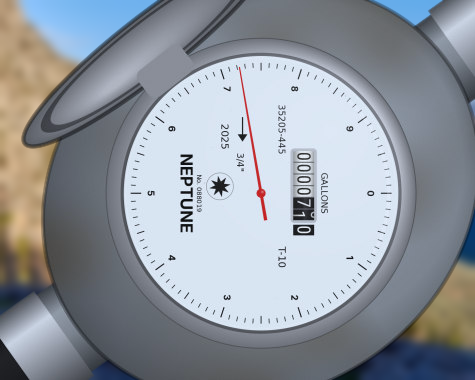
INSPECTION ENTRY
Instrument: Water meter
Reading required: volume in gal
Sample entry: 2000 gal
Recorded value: 707.2 gal
